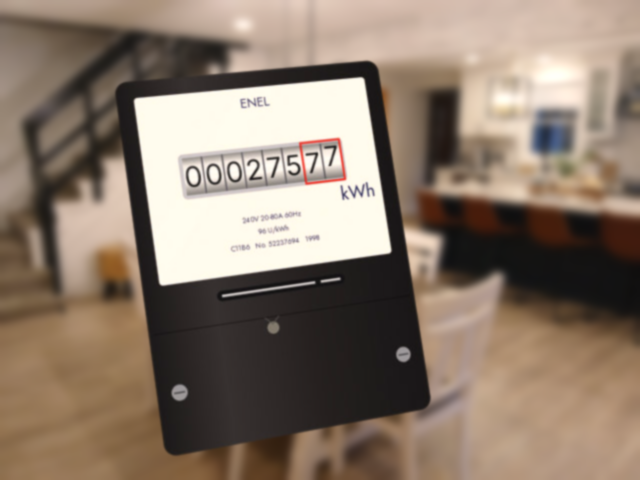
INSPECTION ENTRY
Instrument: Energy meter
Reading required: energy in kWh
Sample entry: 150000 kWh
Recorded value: 275.77 kWh
